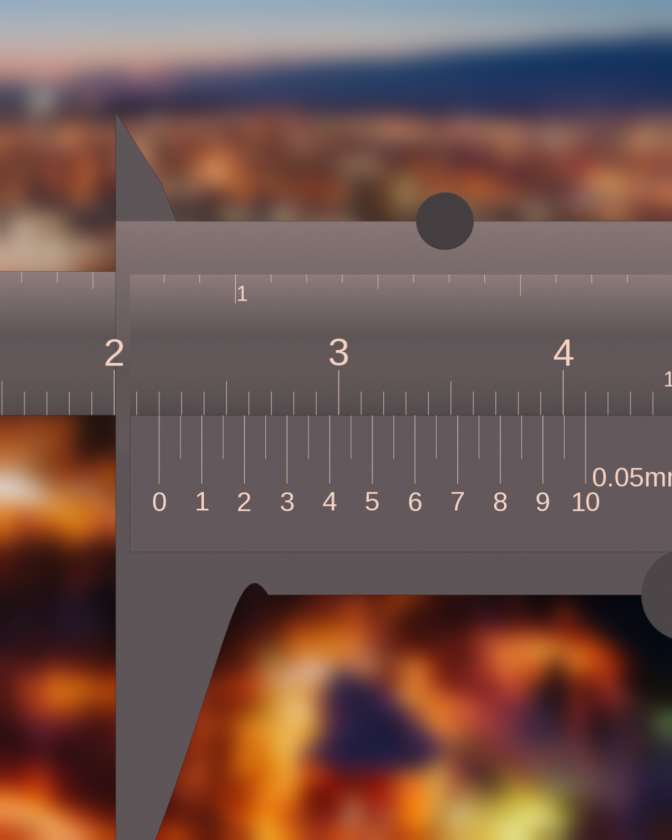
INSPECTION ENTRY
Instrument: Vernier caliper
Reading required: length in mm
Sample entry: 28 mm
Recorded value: 22.00 mm
